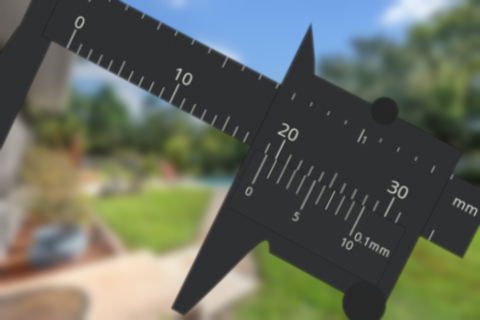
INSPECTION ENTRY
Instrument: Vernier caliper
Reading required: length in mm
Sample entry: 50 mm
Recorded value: 19.2 mm
